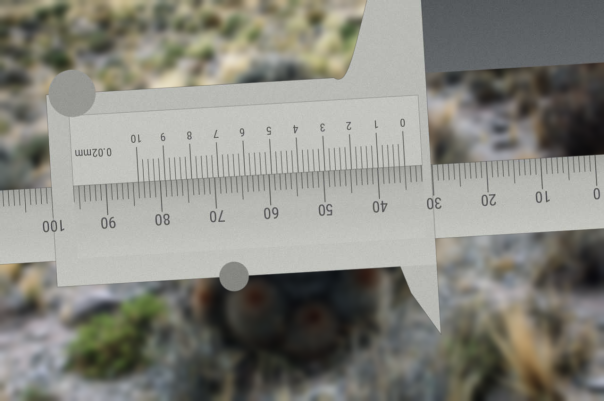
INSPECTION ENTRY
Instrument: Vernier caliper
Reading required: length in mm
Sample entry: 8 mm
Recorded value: 35.0 mm
